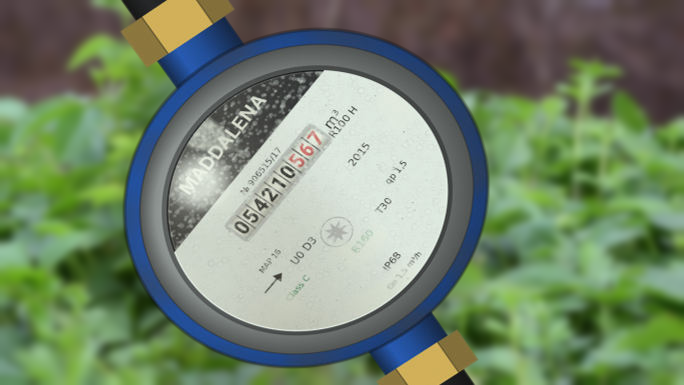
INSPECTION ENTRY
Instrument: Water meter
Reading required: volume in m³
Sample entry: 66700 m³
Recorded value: 54210.567 m³
